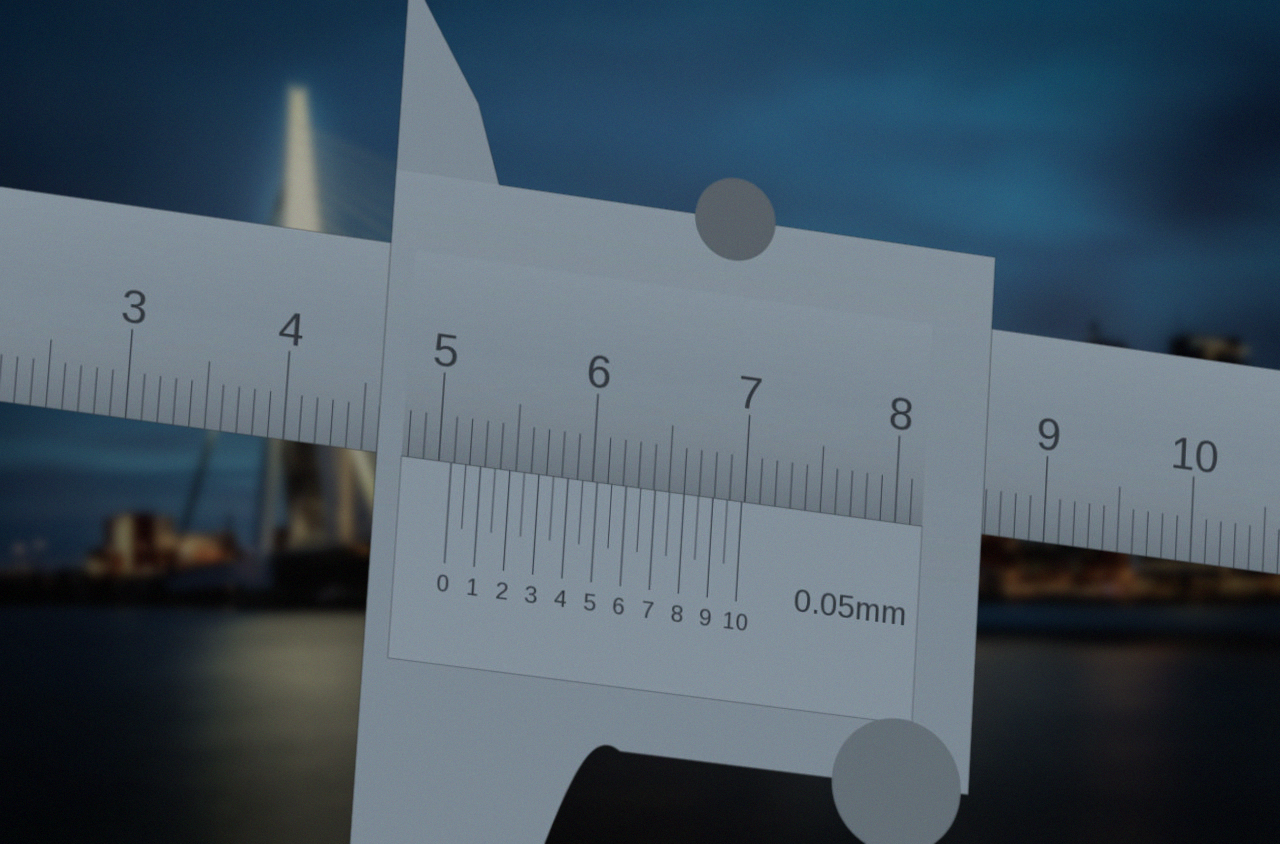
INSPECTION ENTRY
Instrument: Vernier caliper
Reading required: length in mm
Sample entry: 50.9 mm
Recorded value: 50.8 mm
